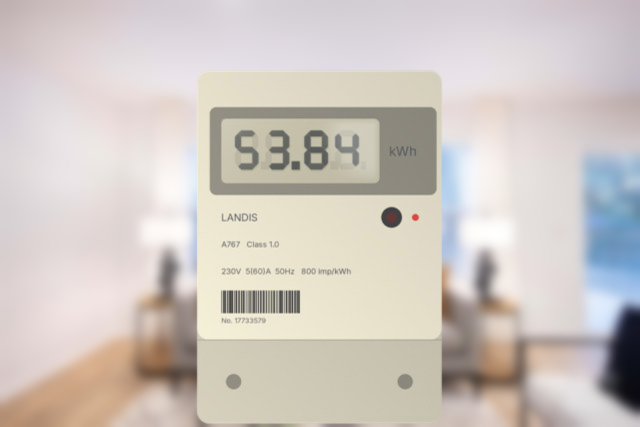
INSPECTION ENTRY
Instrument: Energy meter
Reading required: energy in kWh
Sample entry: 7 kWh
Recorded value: 53.84 kWh
